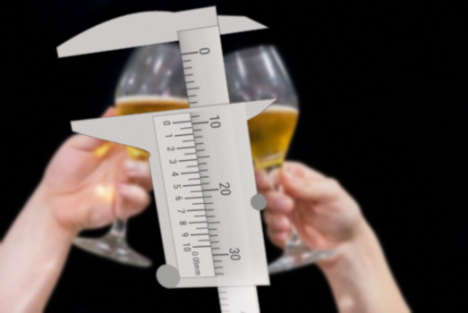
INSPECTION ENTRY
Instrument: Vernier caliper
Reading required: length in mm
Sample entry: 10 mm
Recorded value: 9.6 mm
